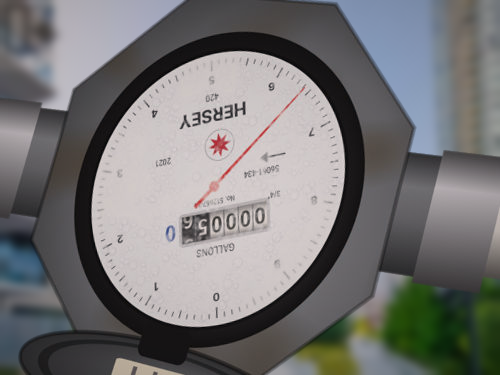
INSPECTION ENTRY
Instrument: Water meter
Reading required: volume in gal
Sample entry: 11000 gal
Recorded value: 556.4 gal
